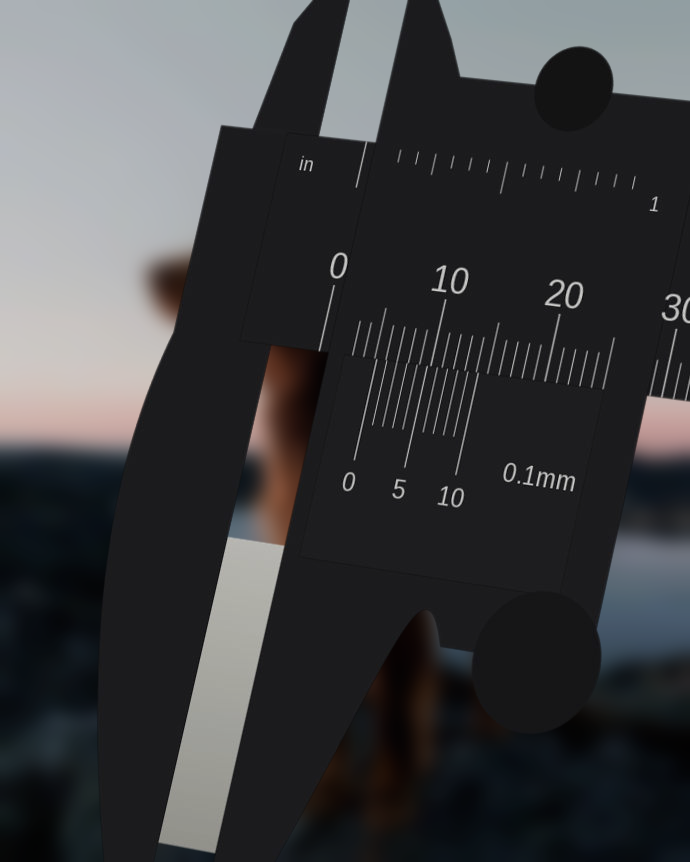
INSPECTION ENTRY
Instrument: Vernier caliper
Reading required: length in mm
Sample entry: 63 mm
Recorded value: 5.2 mm
